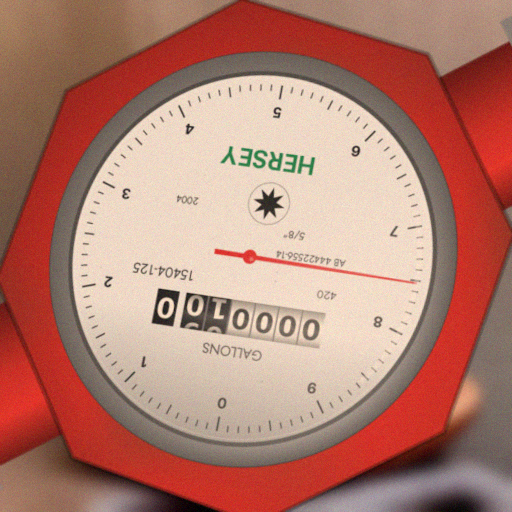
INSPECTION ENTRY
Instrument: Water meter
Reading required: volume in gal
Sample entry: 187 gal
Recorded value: 97.5 gal
